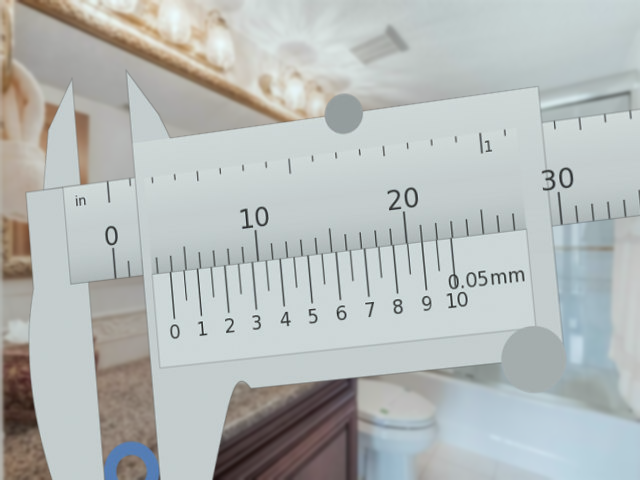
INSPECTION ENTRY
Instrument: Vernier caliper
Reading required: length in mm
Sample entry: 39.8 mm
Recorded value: 3.9 mm
